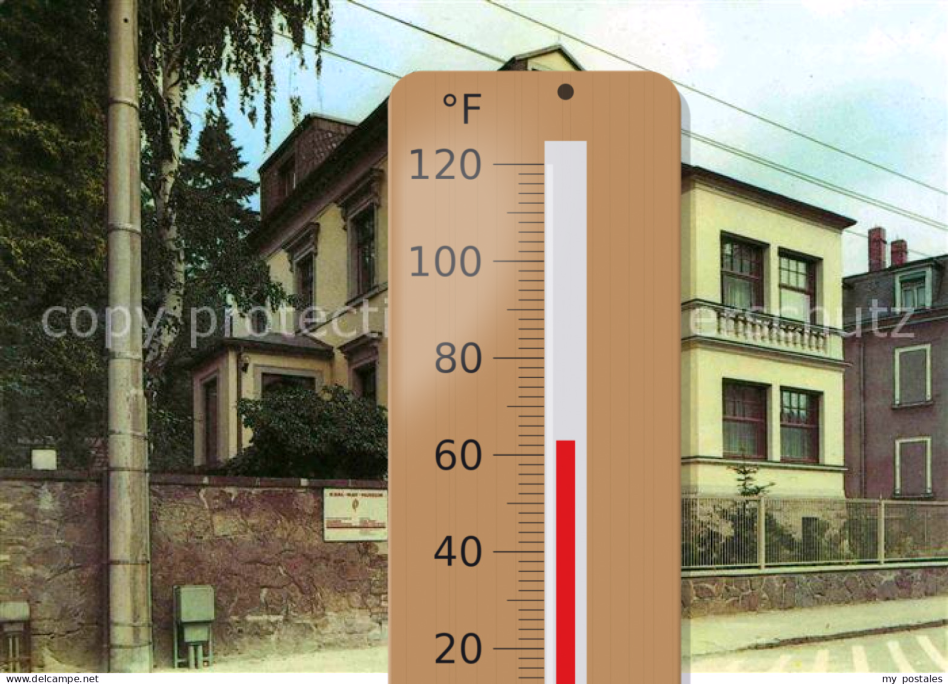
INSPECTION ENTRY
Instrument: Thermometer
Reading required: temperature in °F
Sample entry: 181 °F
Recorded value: 63 °F
